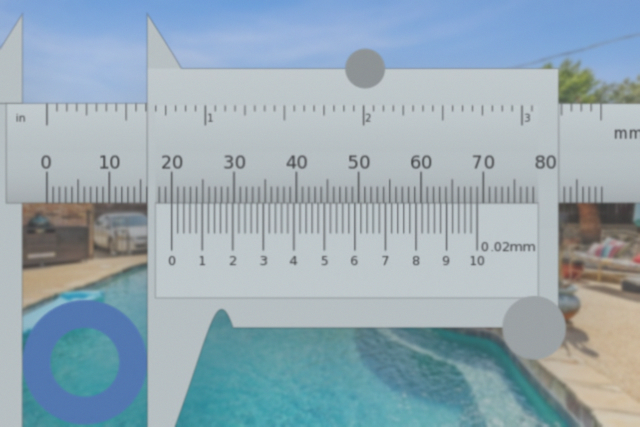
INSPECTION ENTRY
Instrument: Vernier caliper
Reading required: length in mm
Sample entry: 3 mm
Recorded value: 20.0 mm
